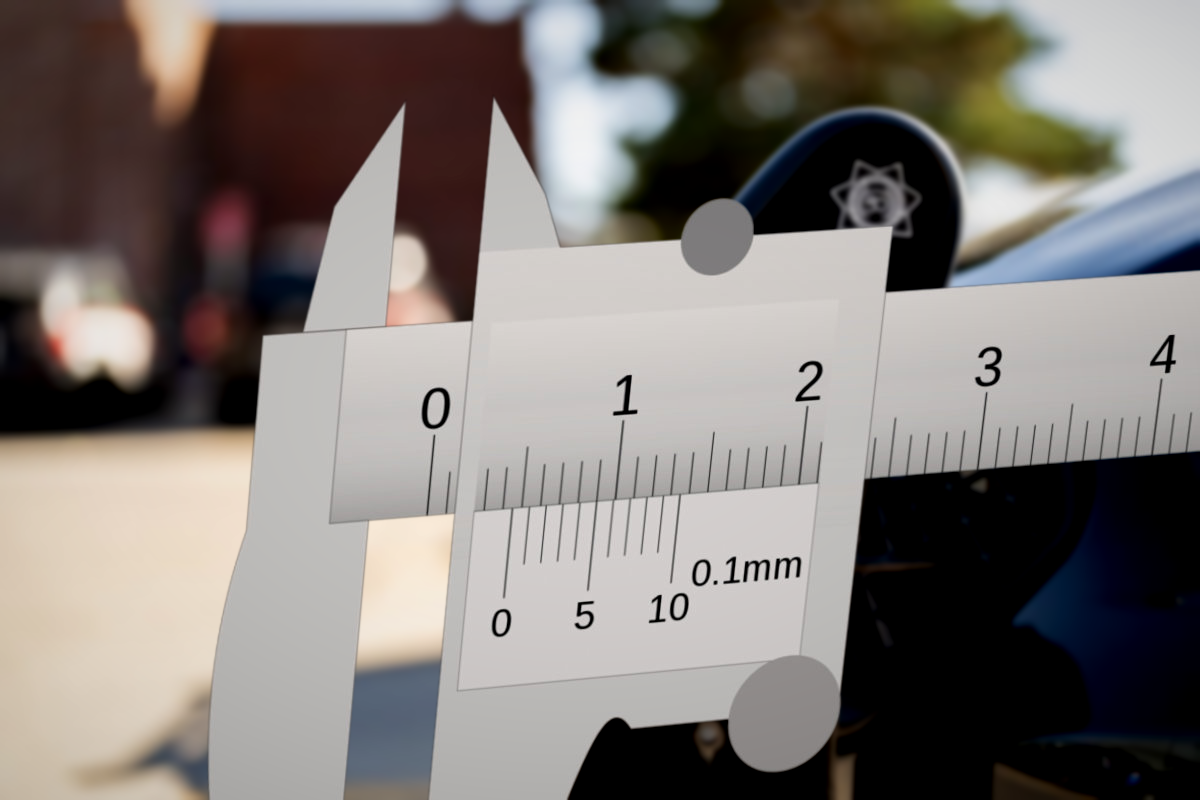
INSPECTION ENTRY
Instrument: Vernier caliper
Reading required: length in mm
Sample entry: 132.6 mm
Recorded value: 4.5 mm
